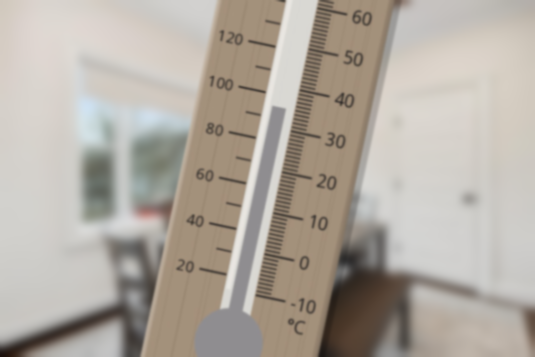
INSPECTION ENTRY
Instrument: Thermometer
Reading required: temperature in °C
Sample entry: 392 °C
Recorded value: 35 °C
